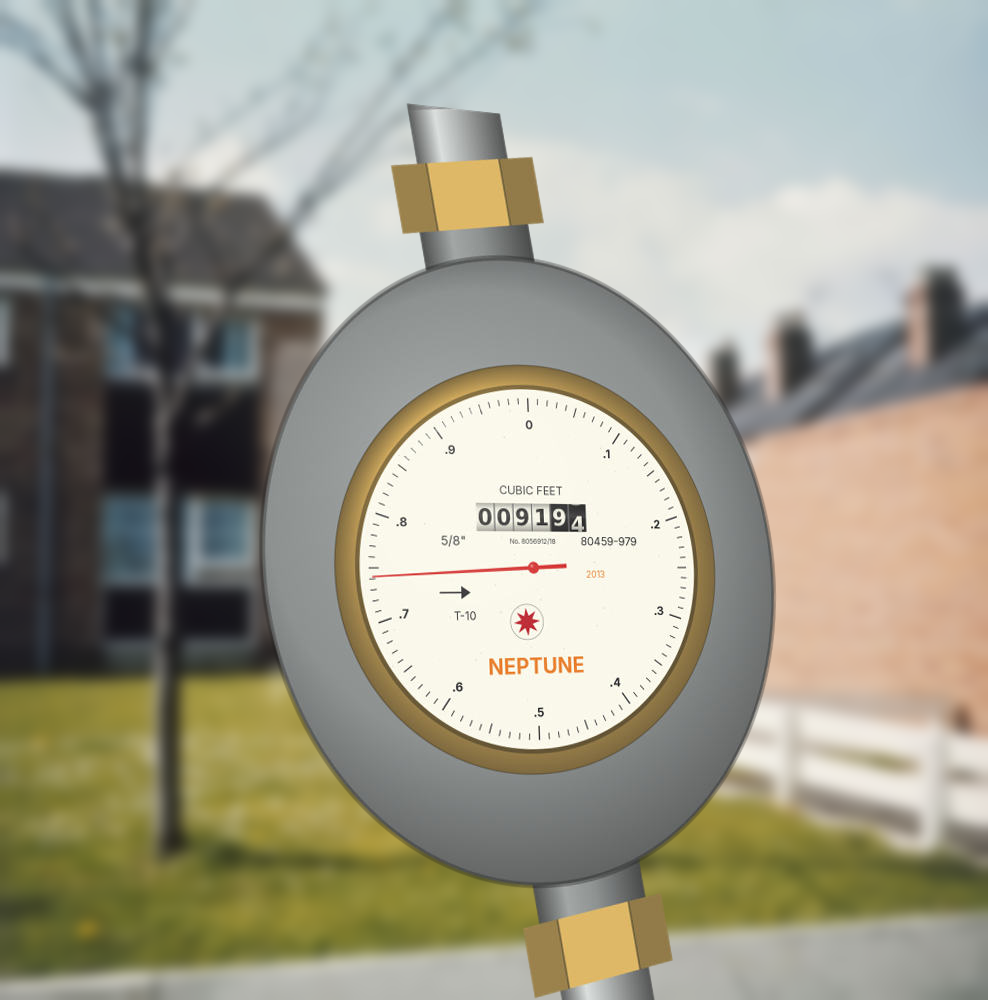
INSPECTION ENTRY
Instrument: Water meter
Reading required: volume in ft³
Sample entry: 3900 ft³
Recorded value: 9193.74 ft³
